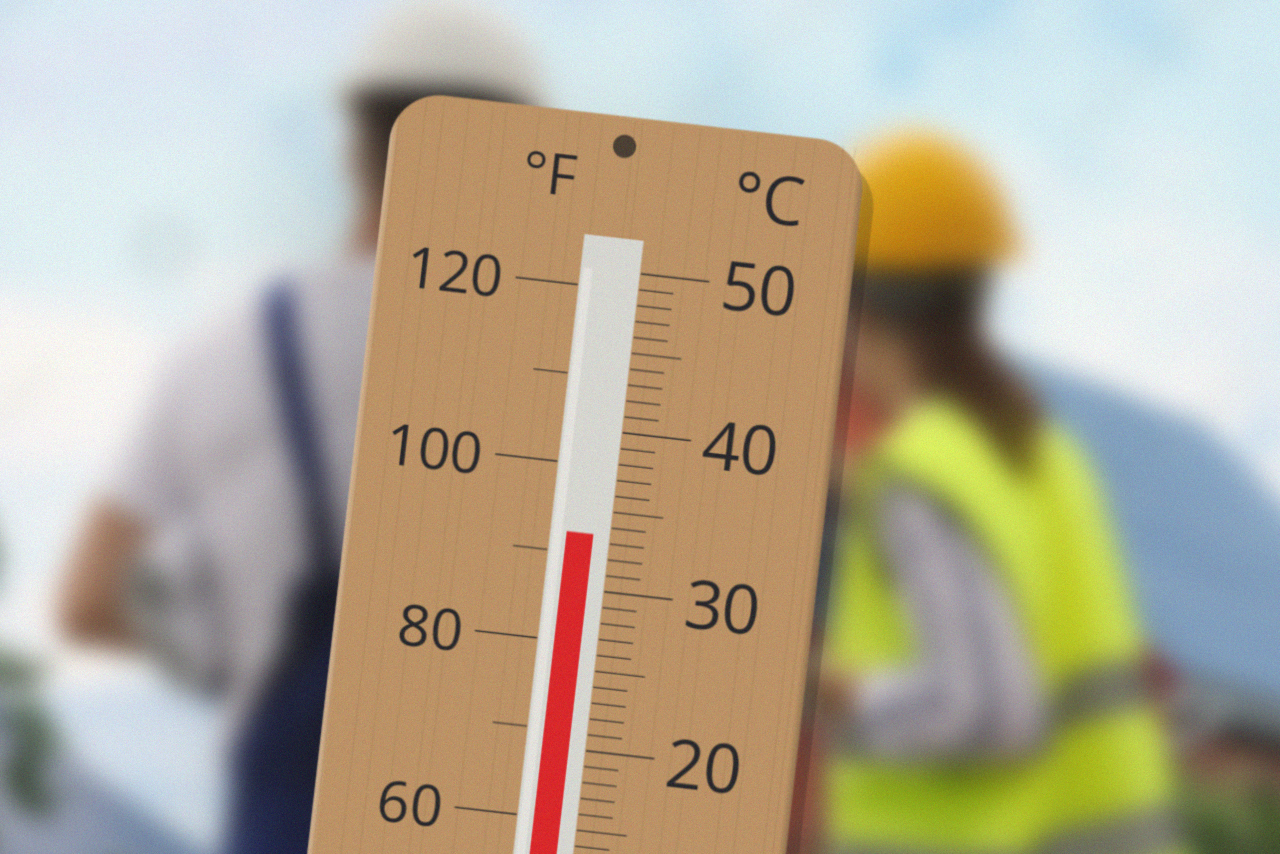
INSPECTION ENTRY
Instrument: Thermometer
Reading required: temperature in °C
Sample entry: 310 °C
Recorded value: 33.5 °C
